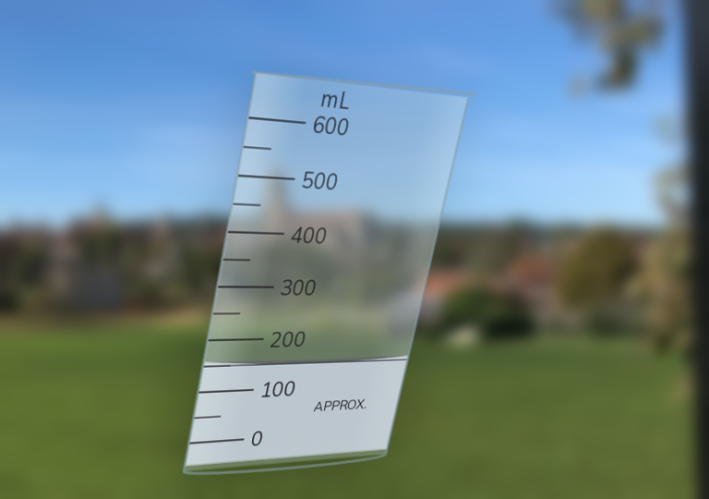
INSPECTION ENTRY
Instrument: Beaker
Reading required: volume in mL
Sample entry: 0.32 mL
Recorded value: 150 mL
